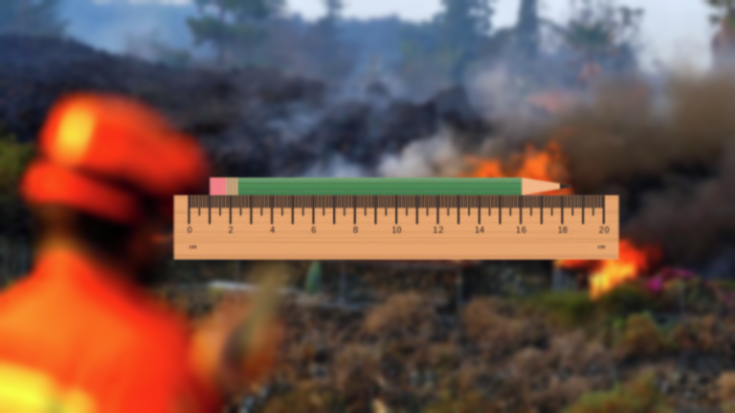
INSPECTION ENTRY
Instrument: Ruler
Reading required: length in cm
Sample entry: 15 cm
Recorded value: 17.5 cm
